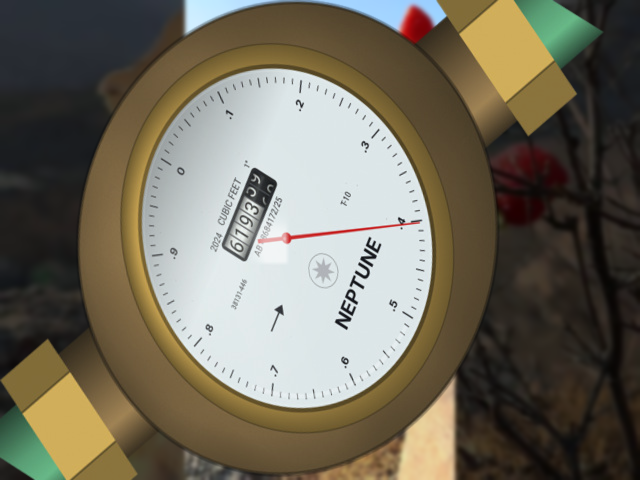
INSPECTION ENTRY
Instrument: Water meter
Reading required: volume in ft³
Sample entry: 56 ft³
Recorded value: 619359.40 ft³
